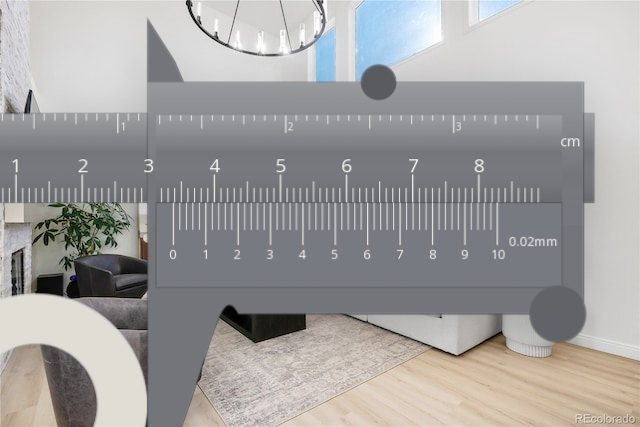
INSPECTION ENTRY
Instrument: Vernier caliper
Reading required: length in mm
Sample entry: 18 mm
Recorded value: 33.8 mm
